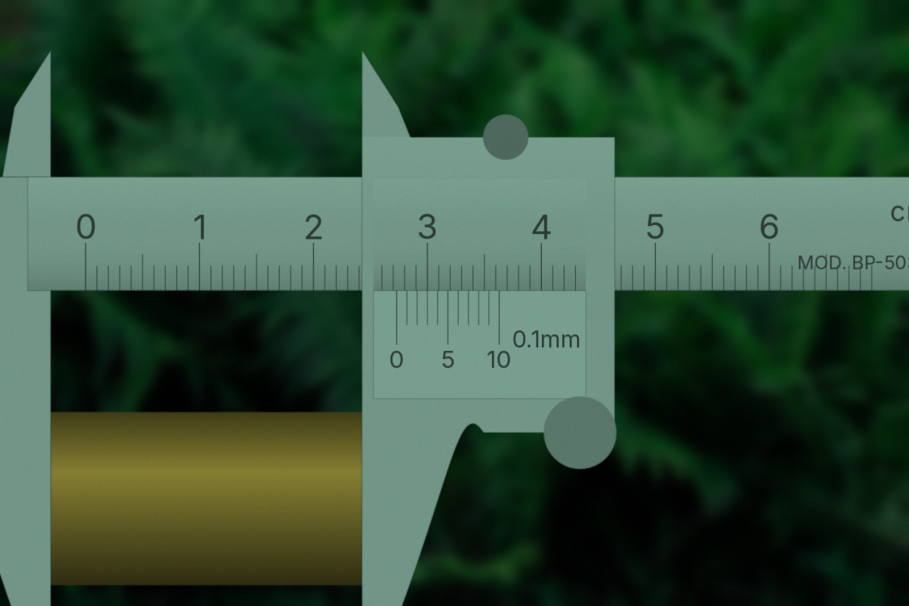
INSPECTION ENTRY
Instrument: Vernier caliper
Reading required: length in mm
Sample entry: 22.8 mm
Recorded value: 27.3 mm
